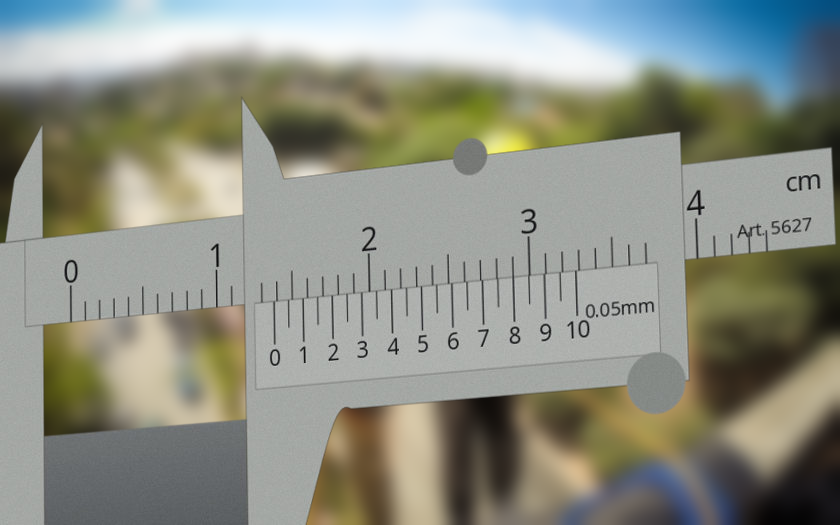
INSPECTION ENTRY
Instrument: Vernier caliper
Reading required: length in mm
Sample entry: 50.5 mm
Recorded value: 13.8 mm
